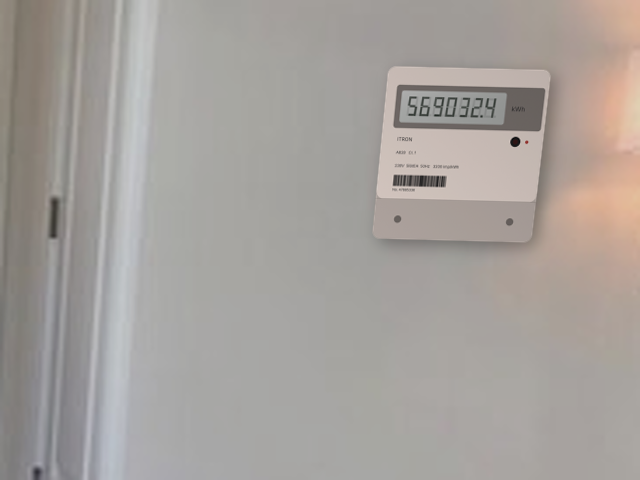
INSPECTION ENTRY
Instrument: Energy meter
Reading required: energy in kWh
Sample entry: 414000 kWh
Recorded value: 569032.4 kWh
